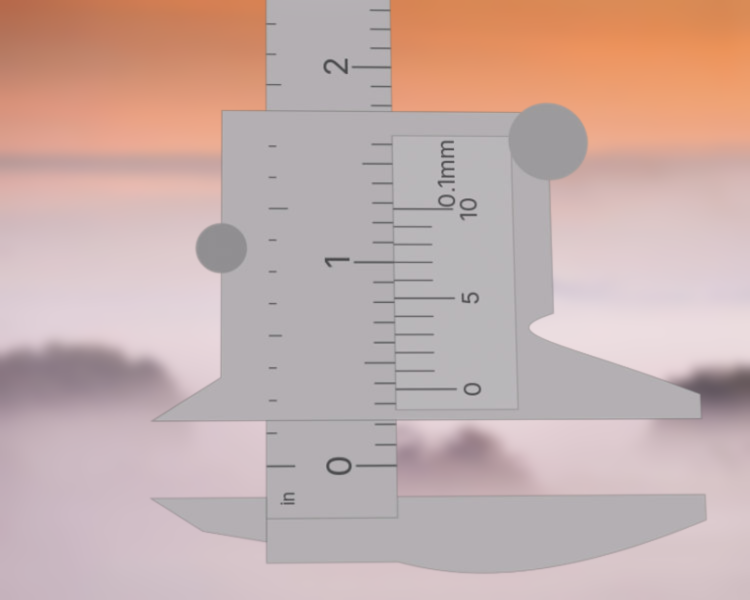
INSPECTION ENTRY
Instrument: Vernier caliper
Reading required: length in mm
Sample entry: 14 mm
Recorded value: 3.7 mm
